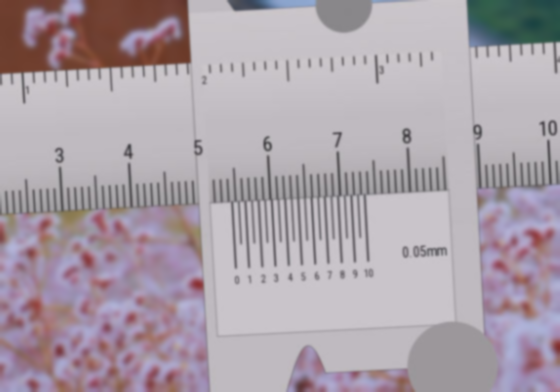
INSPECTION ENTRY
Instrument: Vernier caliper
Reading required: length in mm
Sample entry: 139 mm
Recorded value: 54.5 mm
